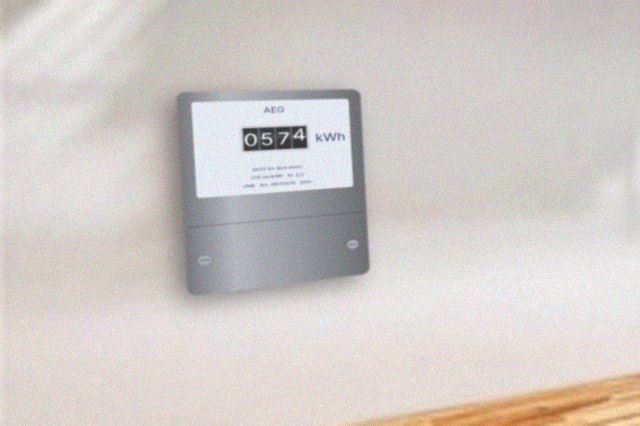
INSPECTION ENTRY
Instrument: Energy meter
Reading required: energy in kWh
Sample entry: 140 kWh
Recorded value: 574 kWh
